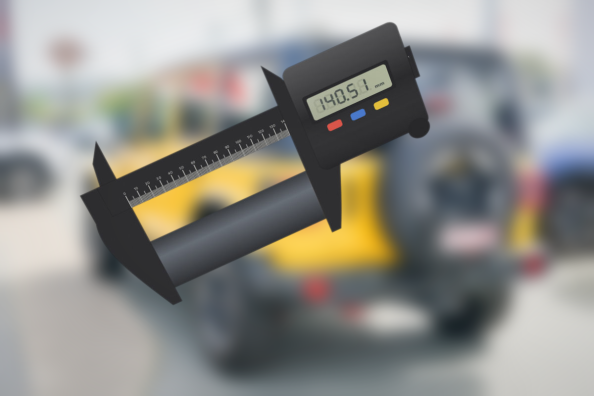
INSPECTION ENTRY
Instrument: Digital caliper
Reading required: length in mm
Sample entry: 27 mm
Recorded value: 140.51 mm
